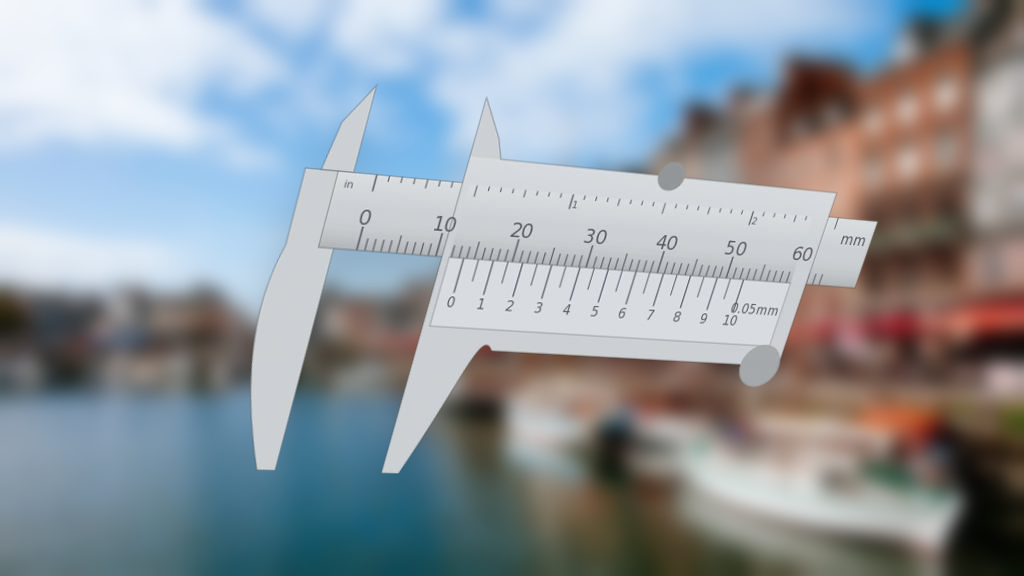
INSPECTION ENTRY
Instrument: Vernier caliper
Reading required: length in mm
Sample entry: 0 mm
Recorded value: 13.6 mm
